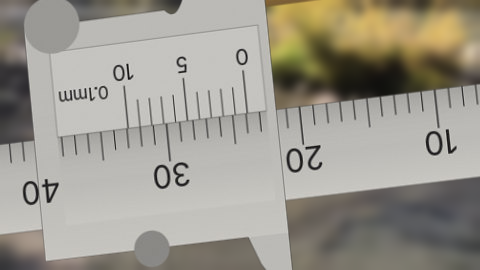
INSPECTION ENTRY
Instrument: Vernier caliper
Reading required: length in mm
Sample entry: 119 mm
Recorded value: 23.9 mm
